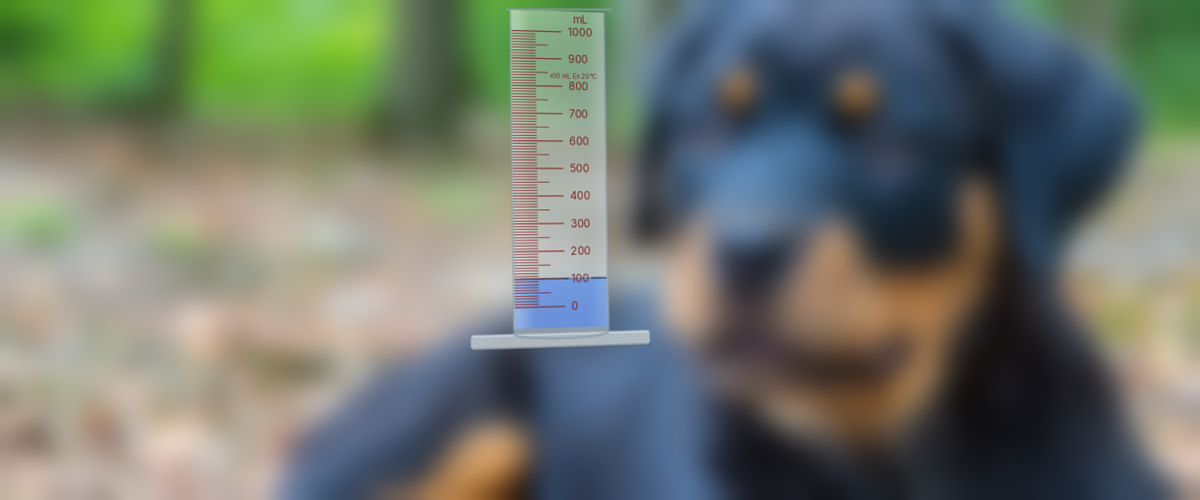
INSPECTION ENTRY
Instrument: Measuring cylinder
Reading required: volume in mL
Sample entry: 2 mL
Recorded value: 100 mL
